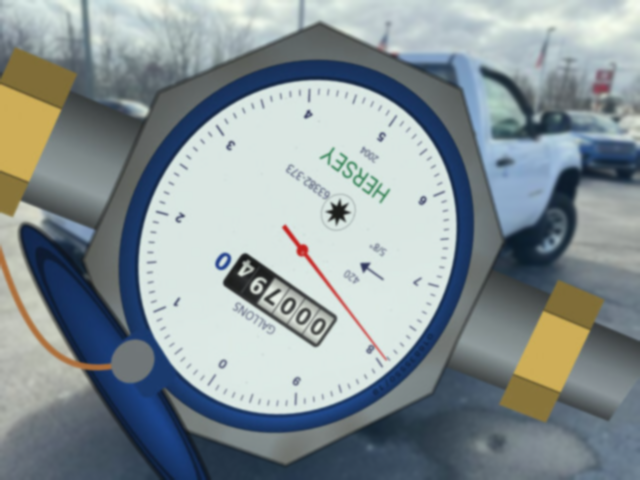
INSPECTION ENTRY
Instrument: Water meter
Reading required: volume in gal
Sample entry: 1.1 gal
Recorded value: 7937.9 gal
